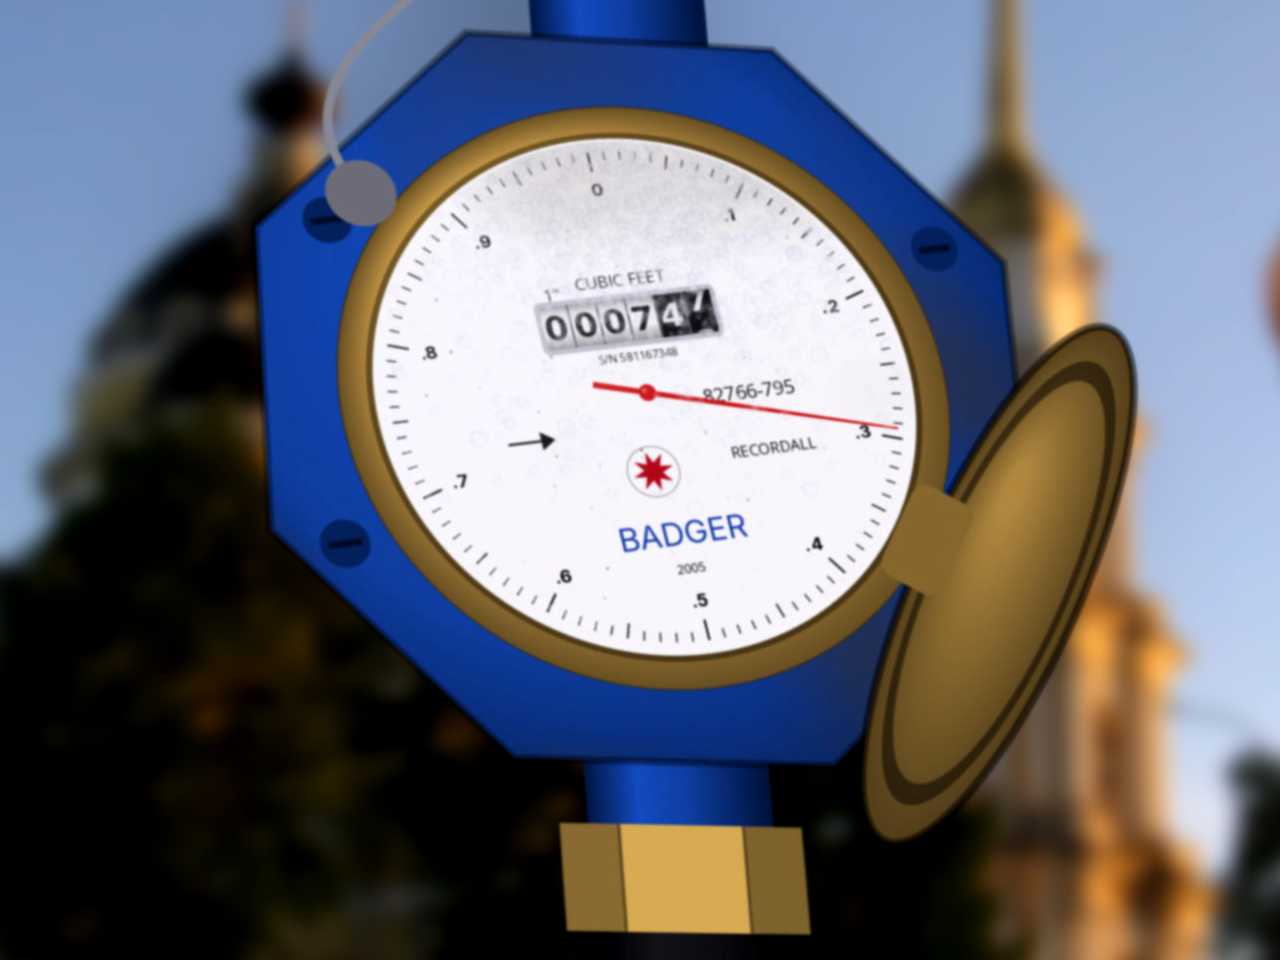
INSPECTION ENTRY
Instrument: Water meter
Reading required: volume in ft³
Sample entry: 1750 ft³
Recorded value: 747.29 ft³
